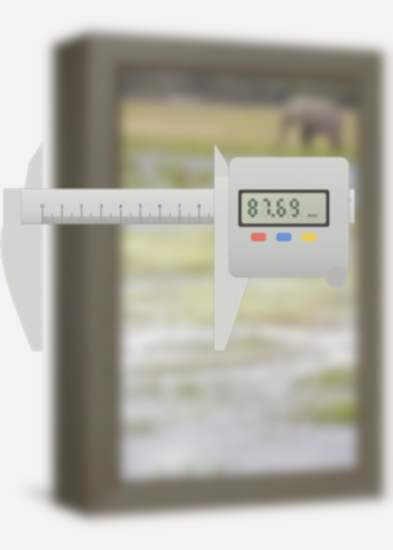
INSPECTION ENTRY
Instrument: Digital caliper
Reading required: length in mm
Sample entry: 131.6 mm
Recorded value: 87.69 mm
